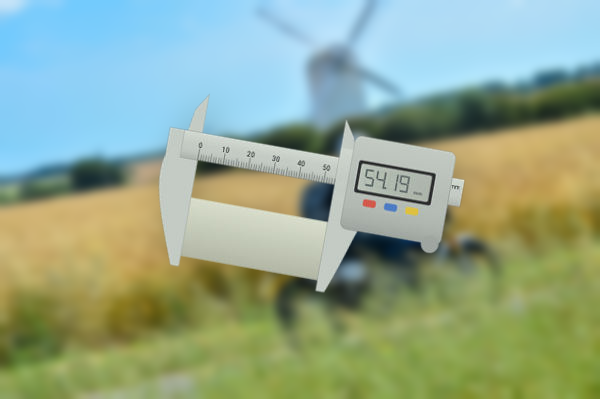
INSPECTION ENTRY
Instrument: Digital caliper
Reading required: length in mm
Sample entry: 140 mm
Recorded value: 54.19 mm
